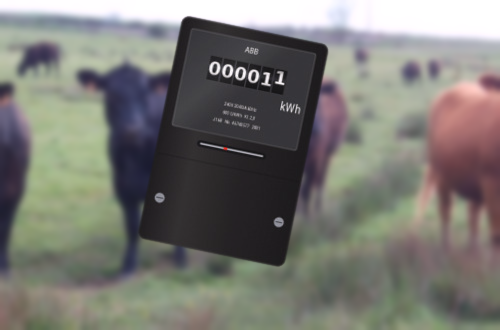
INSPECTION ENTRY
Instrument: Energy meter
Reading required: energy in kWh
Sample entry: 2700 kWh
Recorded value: 11 kWh
